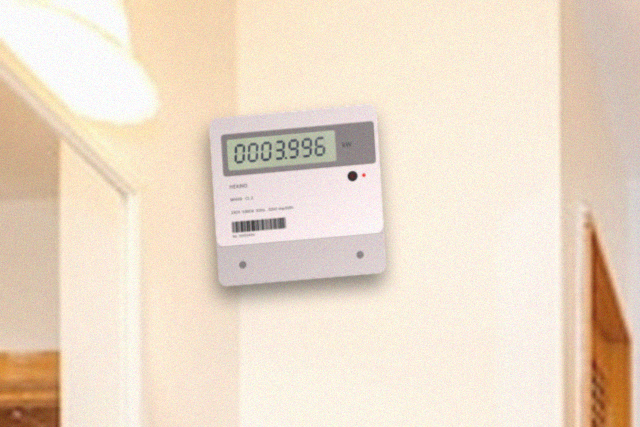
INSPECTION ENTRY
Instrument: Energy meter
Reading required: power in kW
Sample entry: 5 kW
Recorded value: 3.996 kW
